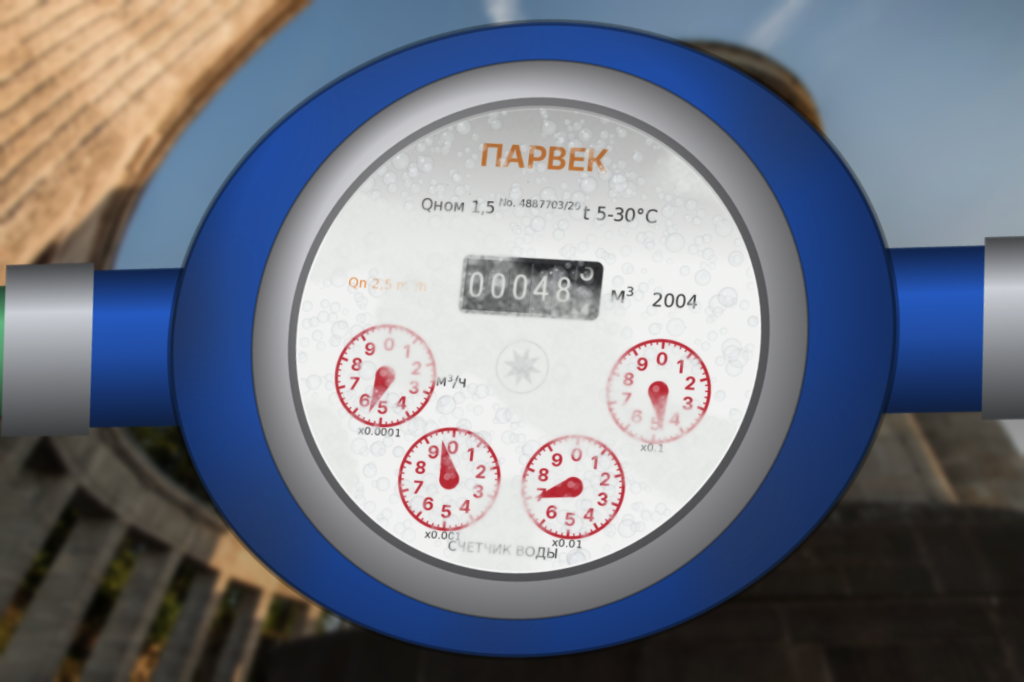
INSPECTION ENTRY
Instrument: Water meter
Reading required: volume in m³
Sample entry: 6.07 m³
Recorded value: 483.4695 m³
